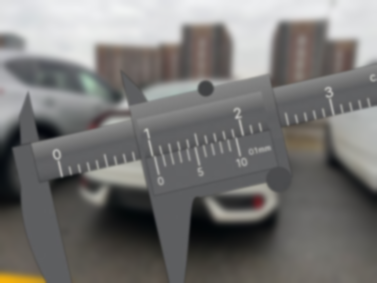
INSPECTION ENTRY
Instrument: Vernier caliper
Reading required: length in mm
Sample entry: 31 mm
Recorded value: 10.2 mm
